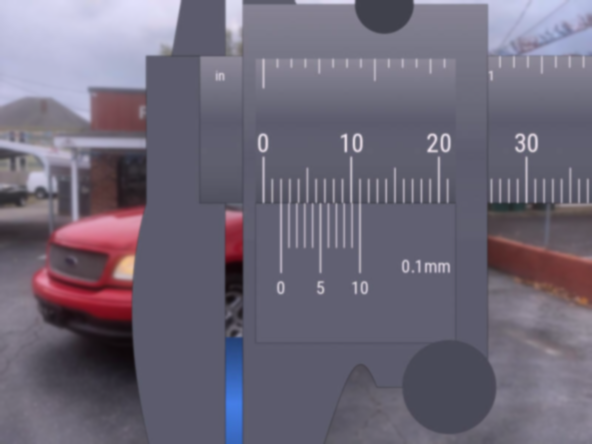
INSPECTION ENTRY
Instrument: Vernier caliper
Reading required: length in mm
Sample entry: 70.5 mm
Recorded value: 2.0 mm
